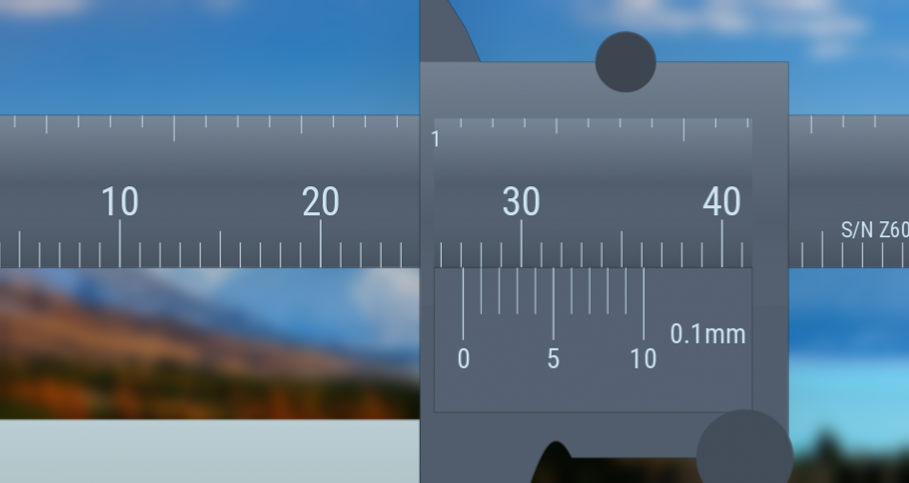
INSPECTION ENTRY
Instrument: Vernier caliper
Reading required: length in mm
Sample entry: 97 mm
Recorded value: 27.1 mm
